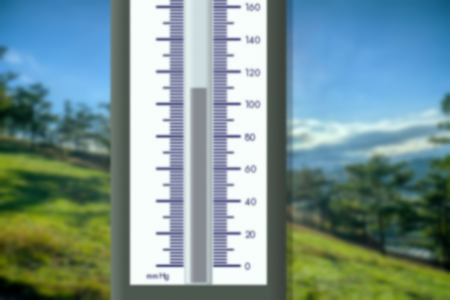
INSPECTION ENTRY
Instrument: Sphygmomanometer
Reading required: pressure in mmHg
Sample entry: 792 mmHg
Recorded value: 110 mmHg
